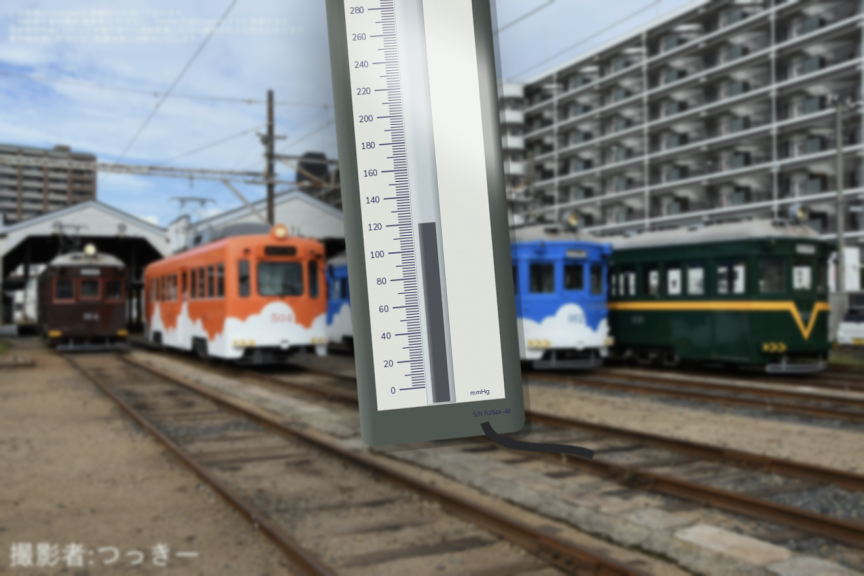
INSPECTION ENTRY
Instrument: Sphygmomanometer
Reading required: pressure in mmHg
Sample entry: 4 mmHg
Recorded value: 120 mmHg
